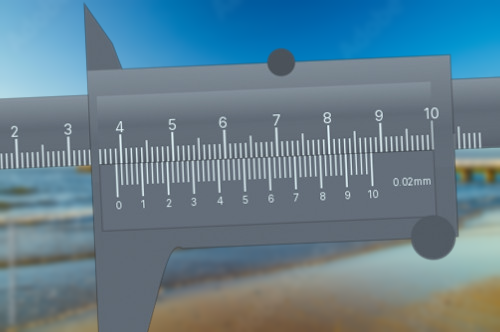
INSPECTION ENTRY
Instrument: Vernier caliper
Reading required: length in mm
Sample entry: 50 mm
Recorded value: 39.0 mm
